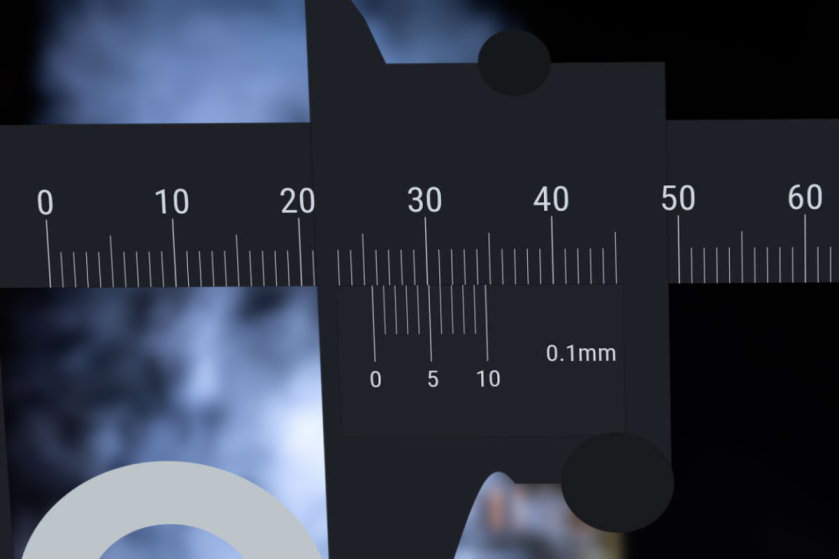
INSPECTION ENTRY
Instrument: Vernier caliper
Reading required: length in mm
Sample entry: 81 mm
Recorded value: 25.6 mm
